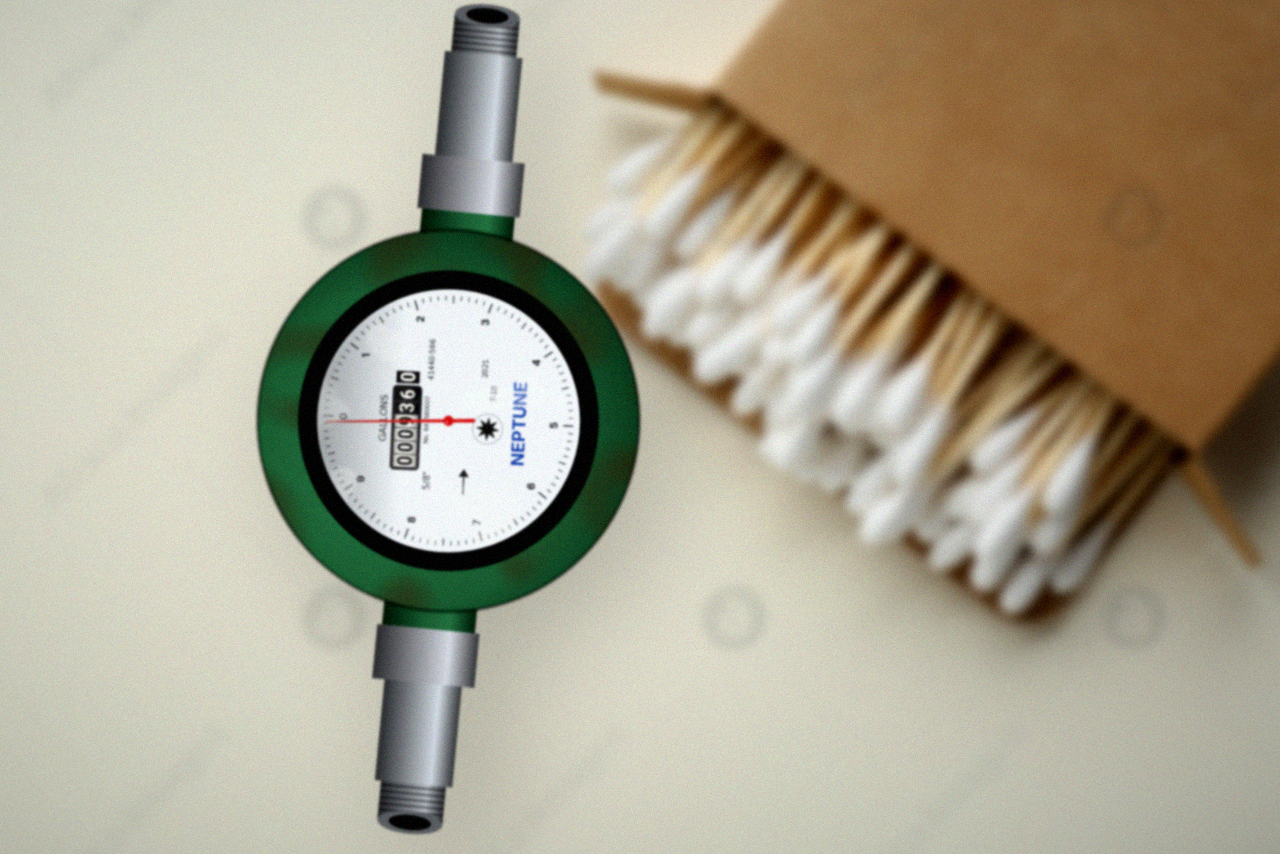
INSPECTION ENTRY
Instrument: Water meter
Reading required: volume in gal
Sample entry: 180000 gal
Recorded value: 9359.9 gal
